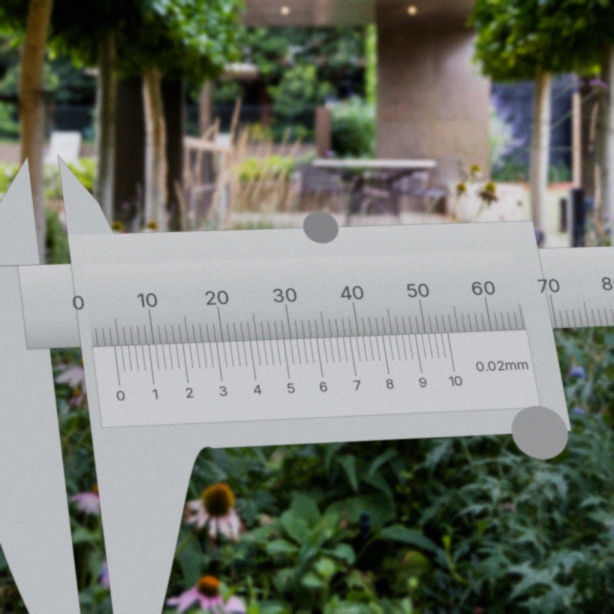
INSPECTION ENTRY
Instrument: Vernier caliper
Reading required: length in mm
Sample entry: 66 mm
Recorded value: 4.4 mm
